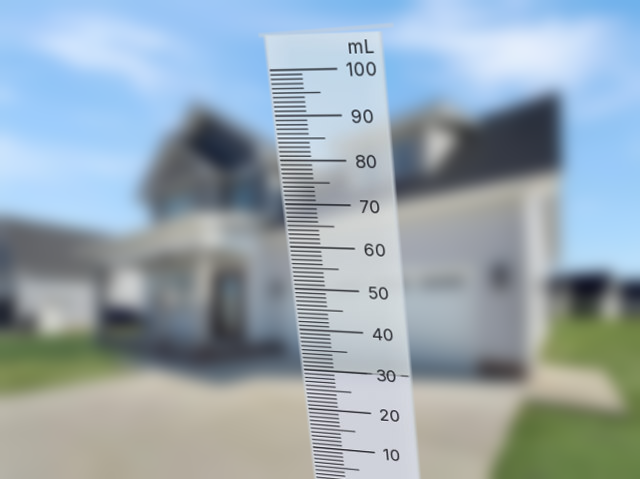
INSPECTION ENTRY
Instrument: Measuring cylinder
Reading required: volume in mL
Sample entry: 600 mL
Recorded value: 30 mL
